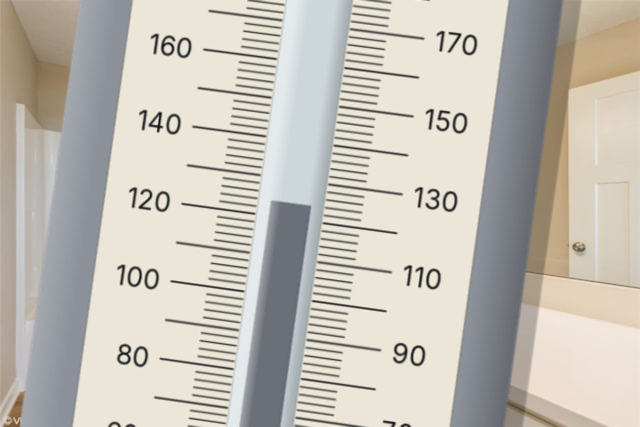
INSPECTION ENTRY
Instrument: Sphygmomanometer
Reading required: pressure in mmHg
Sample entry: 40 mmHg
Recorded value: 124 mmHg
